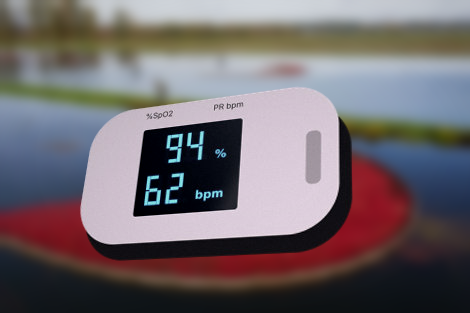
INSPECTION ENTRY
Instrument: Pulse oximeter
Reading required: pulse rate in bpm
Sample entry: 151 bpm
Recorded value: 62 bpm
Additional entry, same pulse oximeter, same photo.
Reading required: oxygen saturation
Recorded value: 94 %
